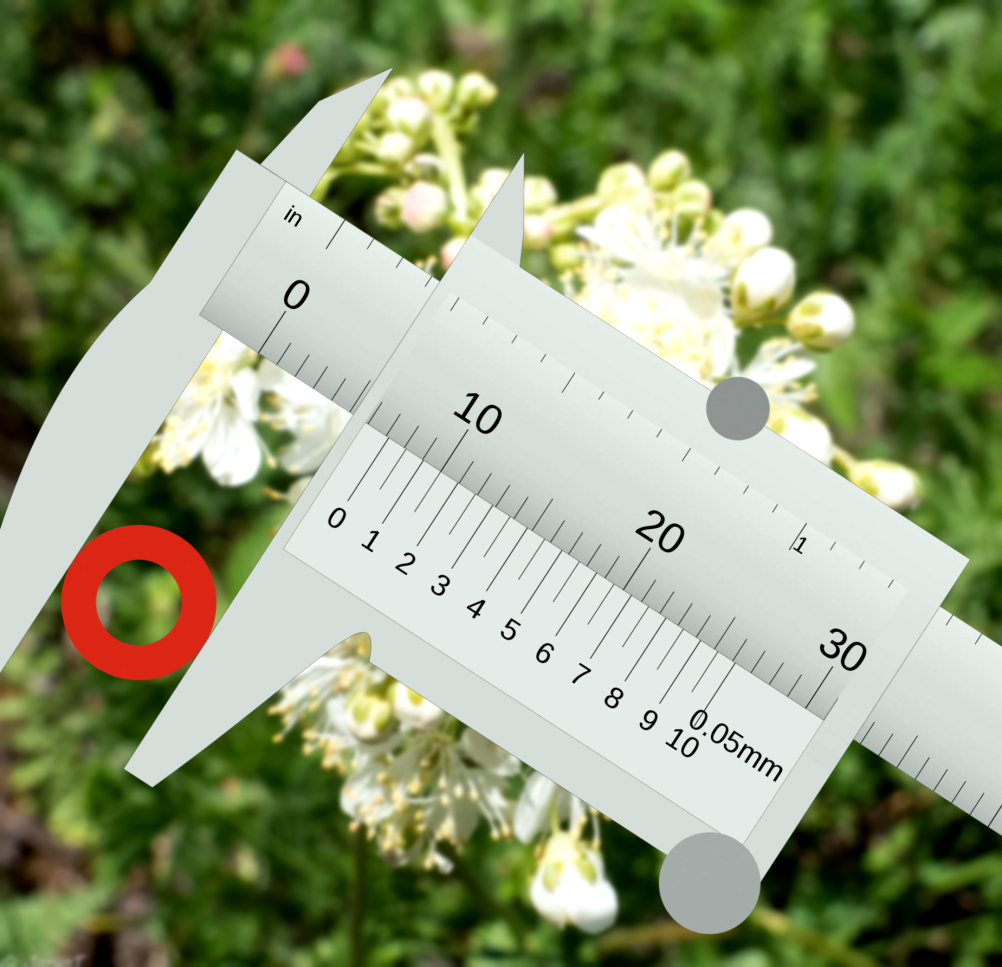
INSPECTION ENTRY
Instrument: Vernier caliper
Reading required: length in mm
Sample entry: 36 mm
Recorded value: 7.15 mm
